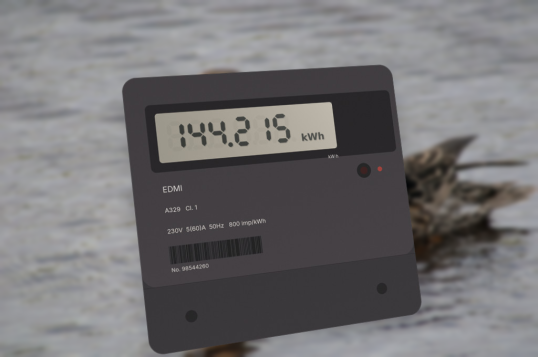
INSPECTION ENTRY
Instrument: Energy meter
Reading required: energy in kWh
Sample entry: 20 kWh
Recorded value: 144.215 kWh
